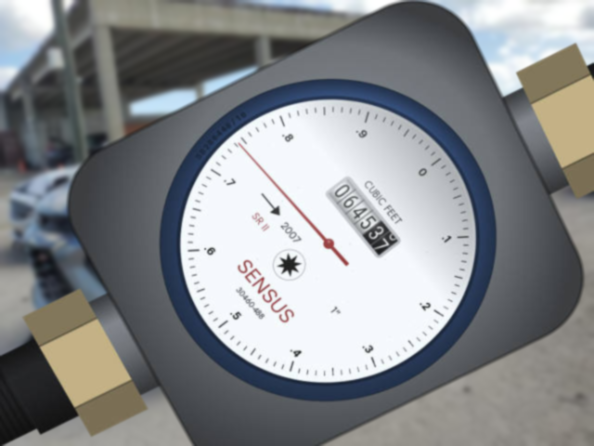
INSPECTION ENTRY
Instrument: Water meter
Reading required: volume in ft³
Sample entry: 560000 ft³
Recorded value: 64536.74 ft³
